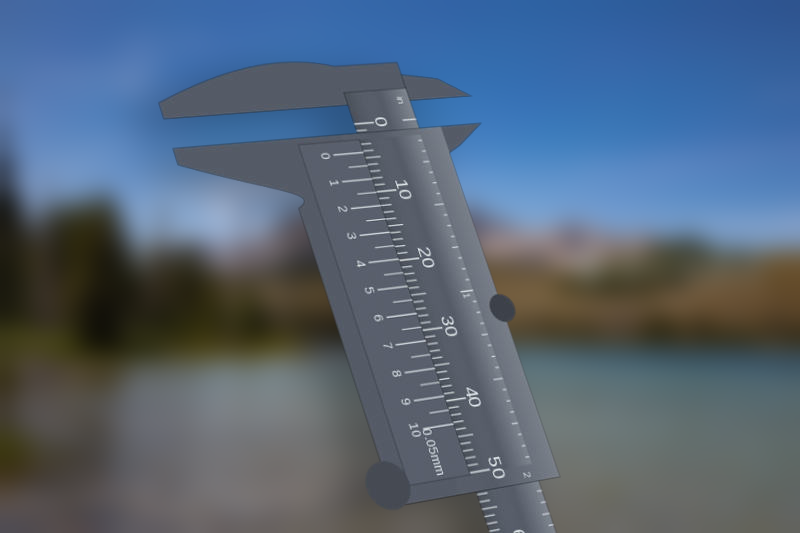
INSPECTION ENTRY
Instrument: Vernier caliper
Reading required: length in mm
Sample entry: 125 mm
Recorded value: 4.2 mm
